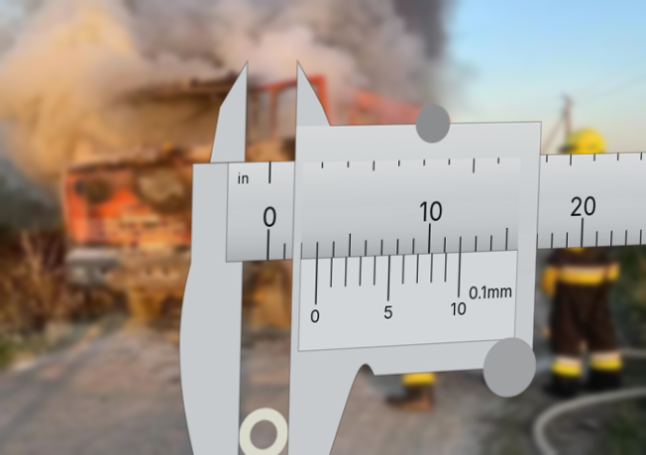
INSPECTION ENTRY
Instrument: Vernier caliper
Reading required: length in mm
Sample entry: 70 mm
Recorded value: 3.0 mm
